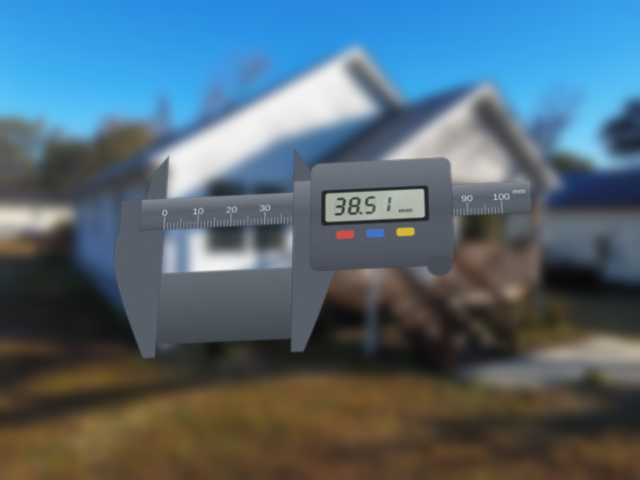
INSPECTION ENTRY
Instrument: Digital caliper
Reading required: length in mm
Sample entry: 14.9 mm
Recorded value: 38.51 mm
